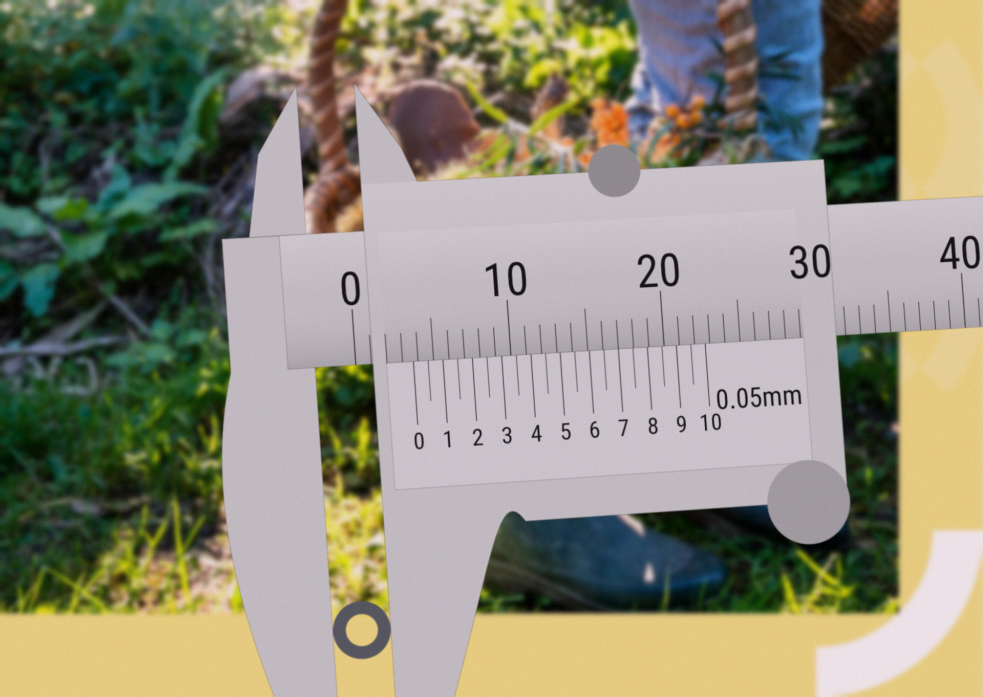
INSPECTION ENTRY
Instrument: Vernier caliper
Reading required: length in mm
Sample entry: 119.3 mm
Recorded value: 3.7 mm
